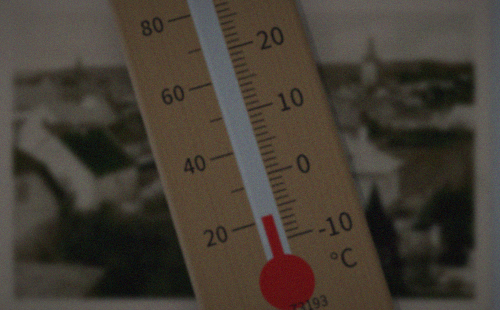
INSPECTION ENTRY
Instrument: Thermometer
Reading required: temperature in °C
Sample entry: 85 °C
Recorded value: -6 °C
